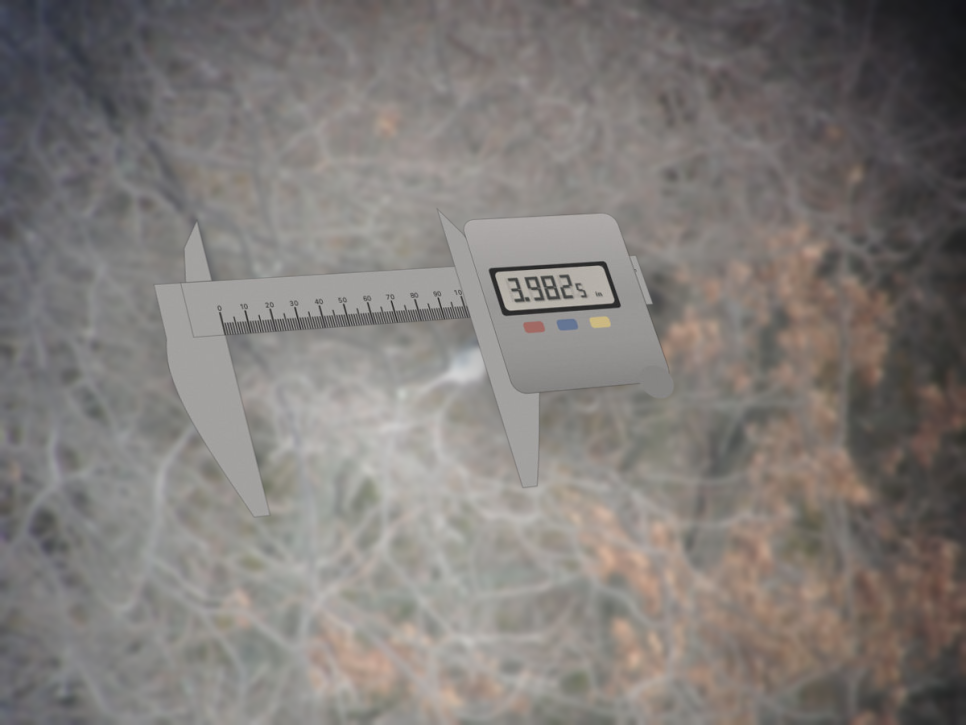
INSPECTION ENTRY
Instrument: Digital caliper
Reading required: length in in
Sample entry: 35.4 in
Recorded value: 3.9825 in
